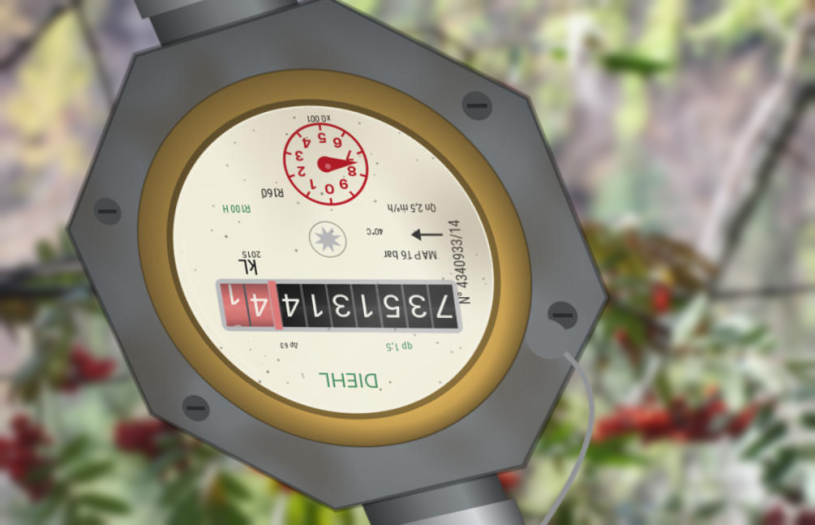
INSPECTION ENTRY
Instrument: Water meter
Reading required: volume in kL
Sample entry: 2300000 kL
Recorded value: 7351314.407 kL
